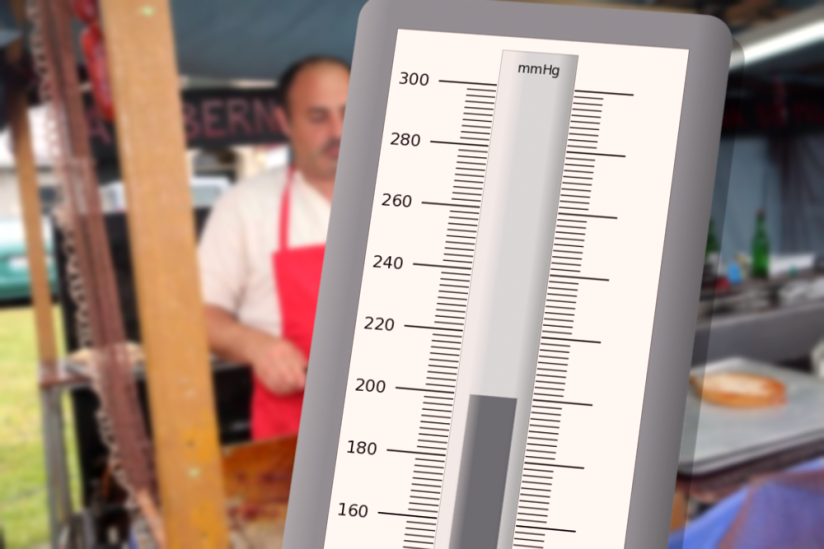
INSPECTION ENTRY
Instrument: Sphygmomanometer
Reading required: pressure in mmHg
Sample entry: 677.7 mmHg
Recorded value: 200 mmHg
